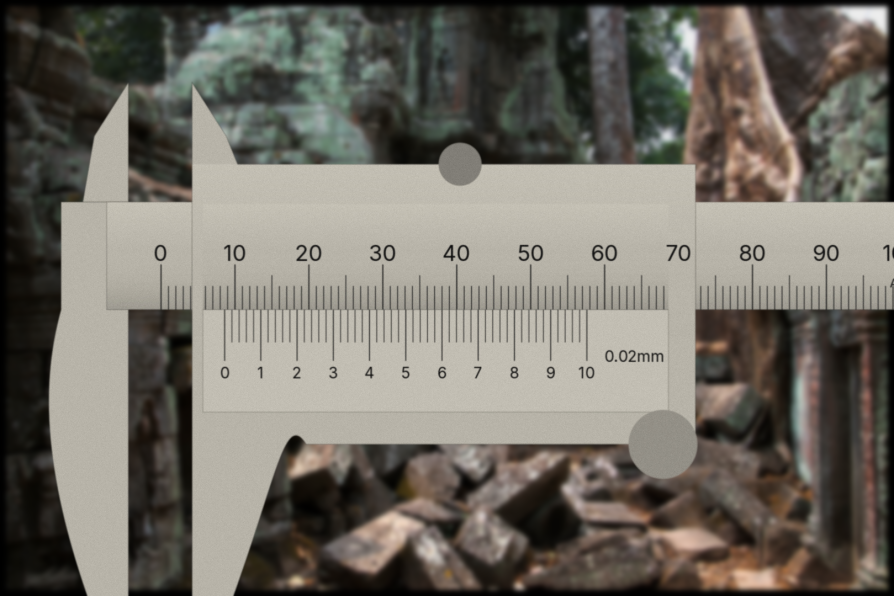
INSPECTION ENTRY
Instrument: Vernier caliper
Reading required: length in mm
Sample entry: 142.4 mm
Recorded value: 8.6 mm
